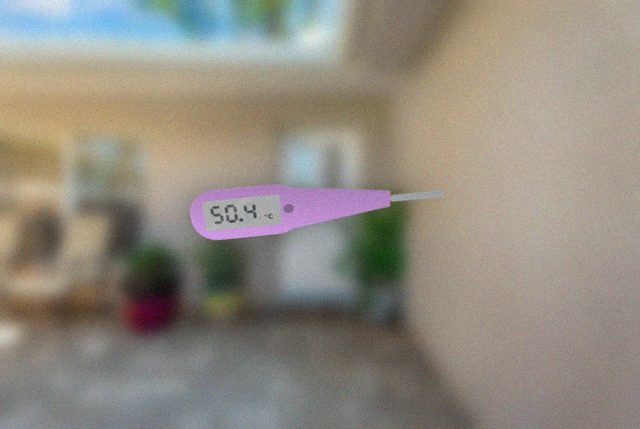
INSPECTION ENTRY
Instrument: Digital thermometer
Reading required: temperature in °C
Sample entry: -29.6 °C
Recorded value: 50.4 °C
